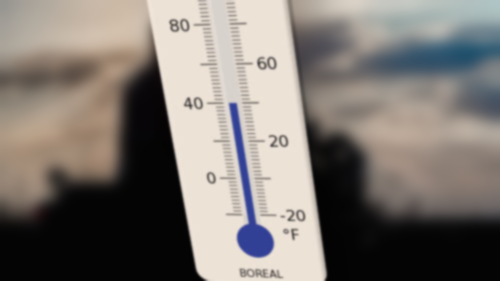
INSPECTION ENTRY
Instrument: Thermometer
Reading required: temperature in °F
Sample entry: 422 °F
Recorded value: 40 °F
